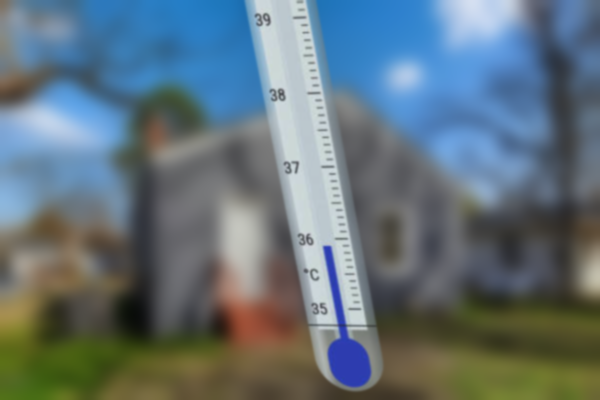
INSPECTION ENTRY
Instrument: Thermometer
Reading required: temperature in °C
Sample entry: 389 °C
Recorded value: 35.9 °C
